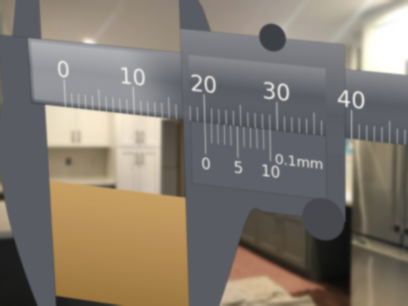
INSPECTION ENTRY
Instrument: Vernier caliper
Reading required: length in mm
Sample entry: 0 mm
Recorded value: 20.0 mm
